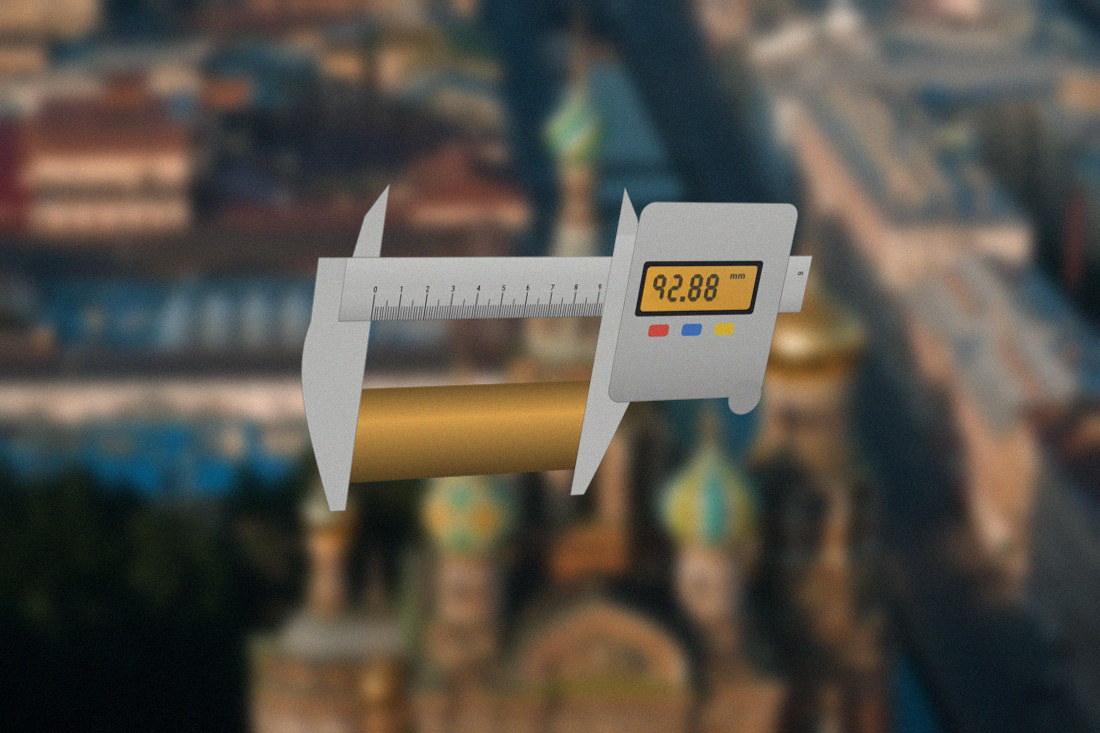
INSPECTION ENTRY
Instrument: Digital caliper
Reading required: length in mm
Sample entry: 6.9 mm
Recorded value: 92.88 mm
